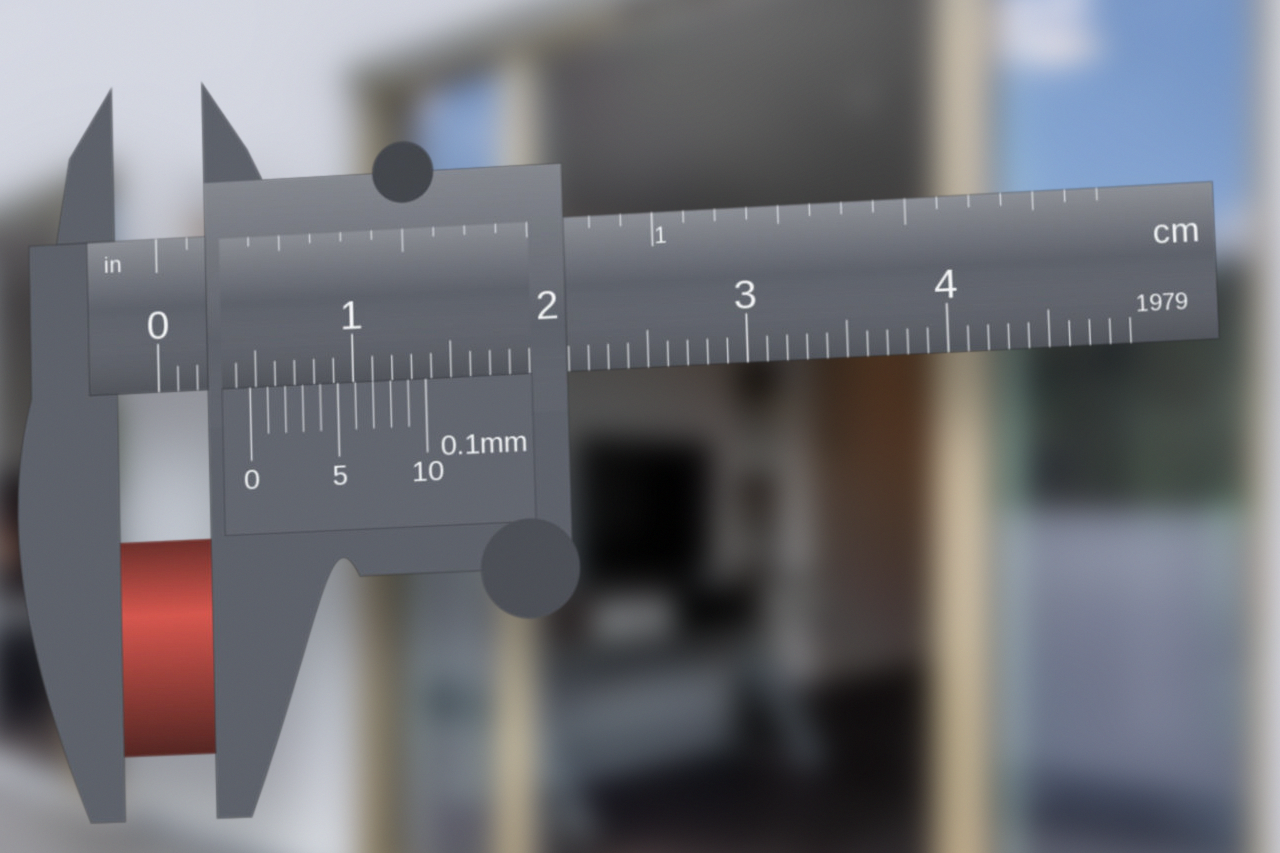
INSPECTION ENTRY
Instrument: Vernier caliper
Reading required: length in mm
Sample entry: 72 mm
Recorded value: 4.7 mm
